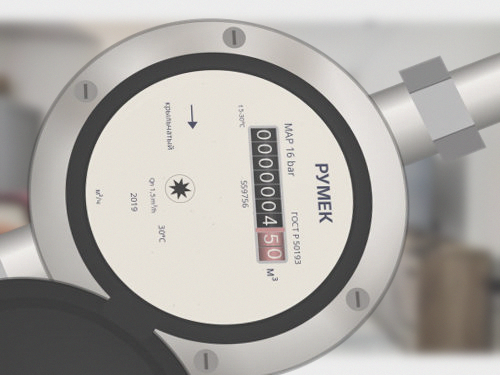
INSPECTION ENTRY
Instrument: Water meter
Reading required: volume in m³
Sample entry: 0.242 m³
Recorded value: 4.50 m³
